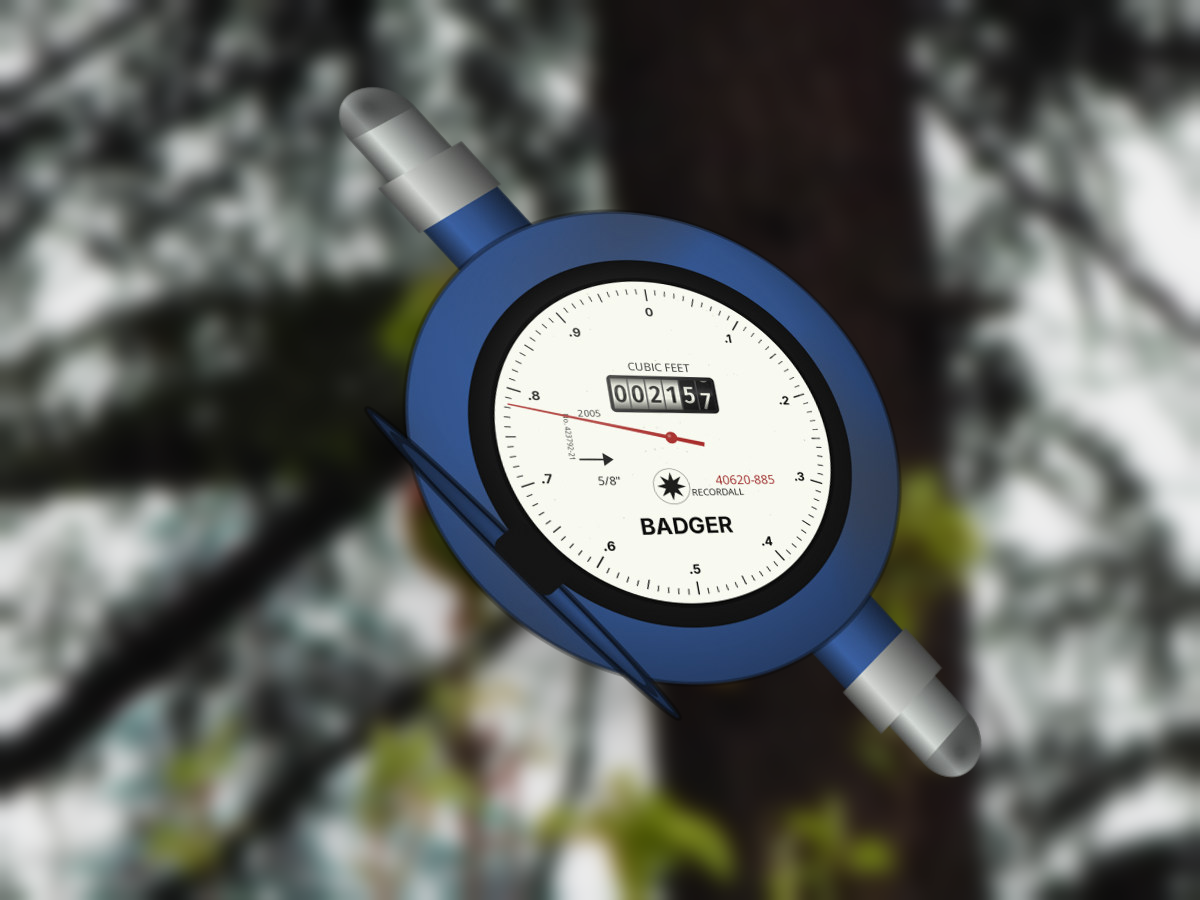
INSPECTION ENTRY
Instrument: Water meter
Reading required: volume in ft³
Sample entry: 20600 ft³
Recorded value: 2156.78 ft³
